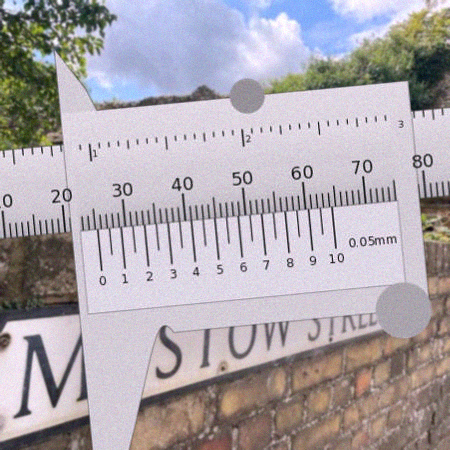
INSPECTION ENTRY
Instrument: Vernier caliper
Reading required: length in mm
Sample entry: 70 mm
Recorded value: 25.4 mm
